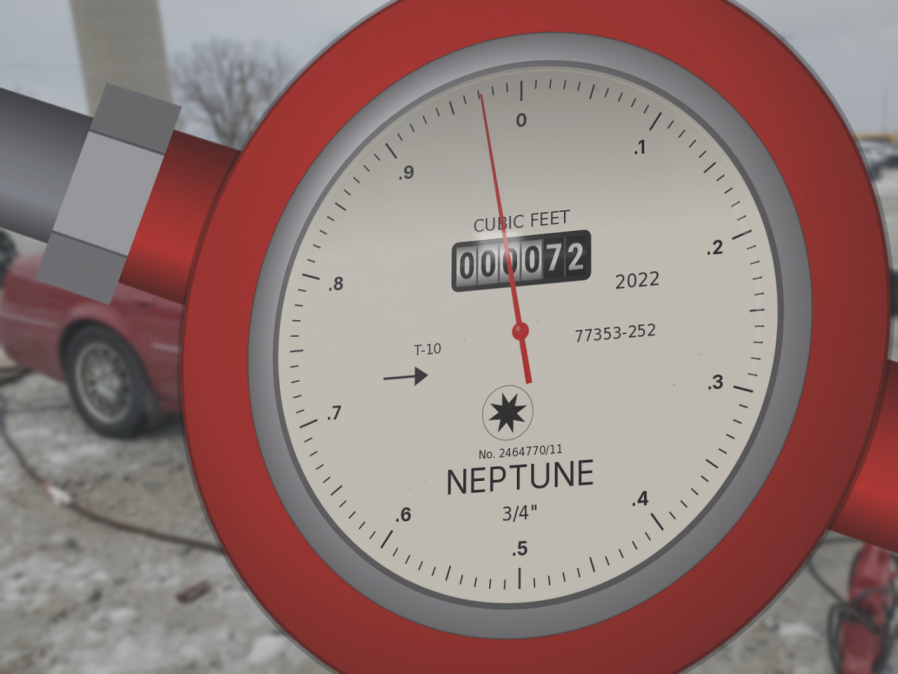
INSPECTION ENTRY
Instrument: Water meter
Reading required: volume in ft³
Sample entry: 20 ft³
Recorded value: 71.97 ft³
